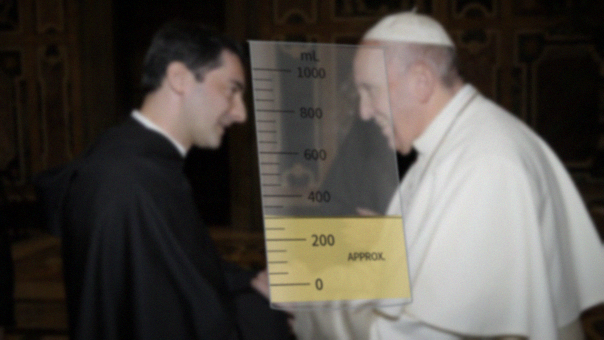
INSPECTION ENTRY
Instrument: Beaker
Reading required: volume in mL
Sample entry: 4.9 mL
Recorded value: 300 mL
